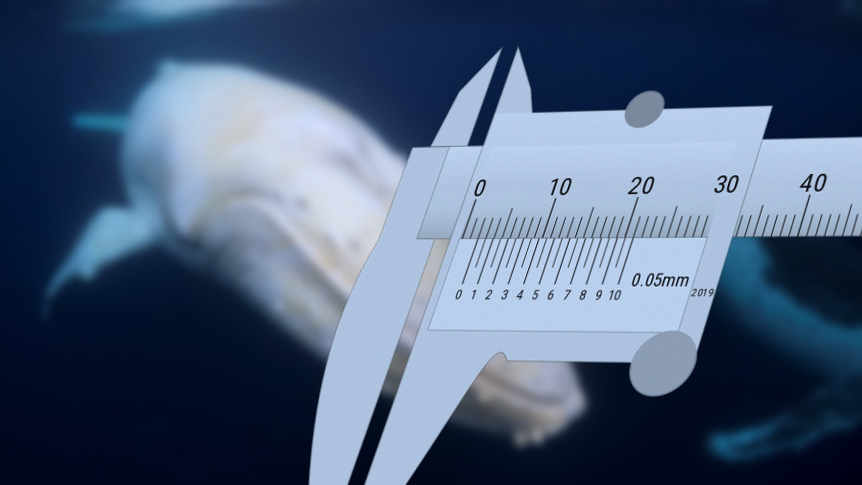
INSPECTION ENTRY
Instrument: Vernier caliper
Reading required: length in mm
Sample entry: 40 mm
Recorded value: 2.0 mm
